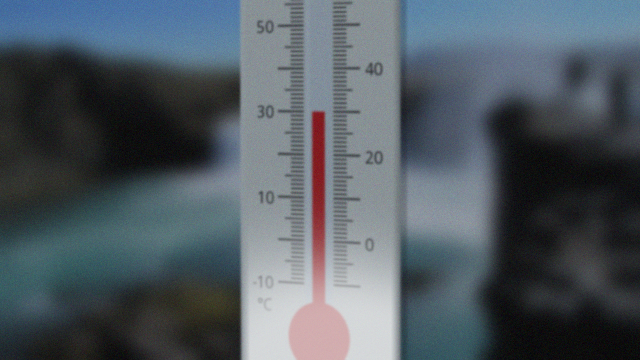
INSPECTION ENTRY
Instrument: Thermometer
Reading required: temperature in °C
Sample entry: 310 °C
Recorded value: 30 °C
